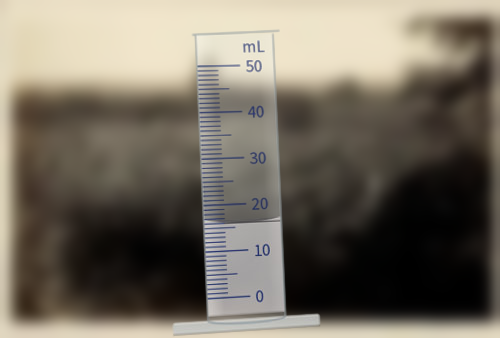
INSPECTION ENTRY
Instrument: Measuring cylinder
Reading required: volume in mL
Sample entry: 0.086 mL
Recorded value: 16 mL
